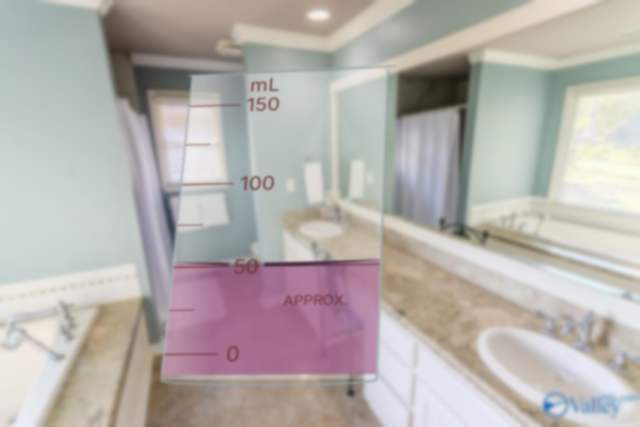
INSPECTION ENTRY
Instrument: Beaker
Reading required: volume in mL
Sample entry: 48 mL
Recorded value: 50 mL
